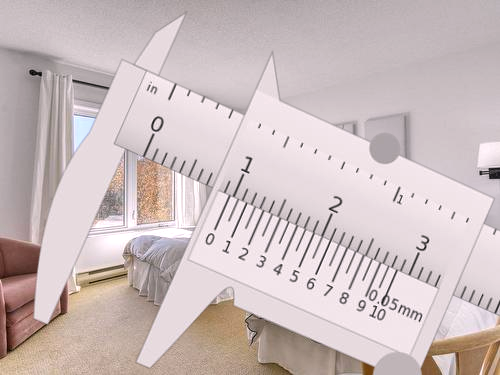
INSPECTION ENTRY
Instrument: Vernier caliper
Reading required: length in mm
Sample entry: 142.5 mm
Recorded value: 9.6 mm
